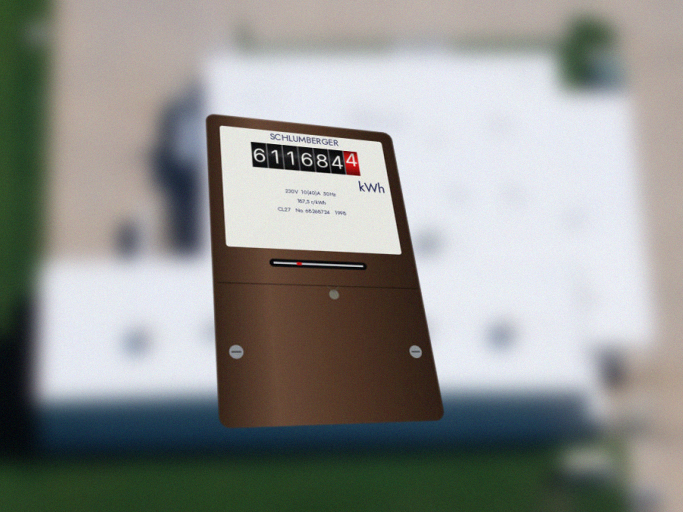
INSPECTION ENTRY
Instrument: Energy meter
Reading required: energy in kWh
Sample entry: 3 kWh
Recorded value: 611684.4 kWh
